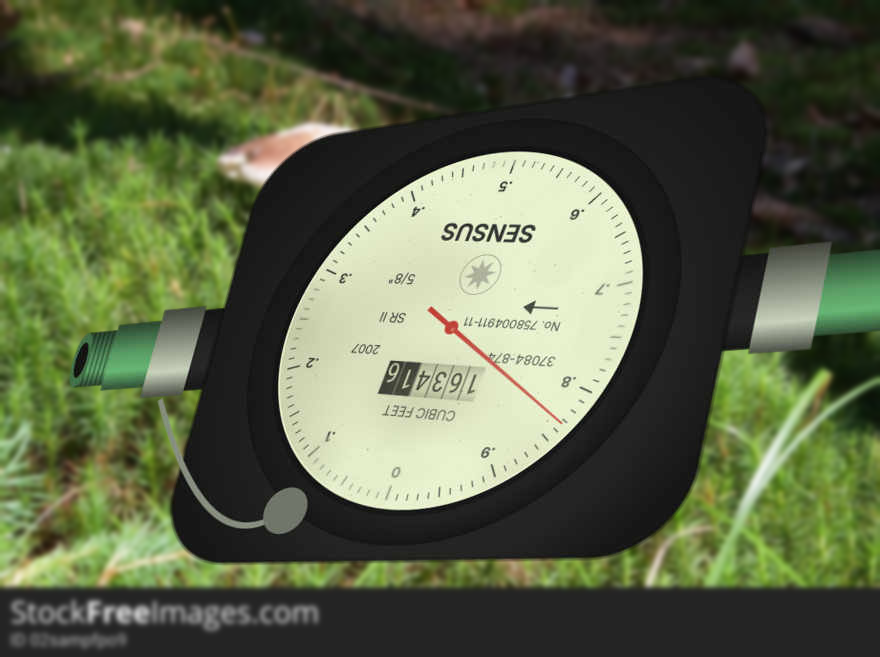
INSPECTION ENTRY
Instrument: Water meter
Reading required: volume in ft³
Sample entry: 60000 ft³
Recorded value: 163415.83 ft³
